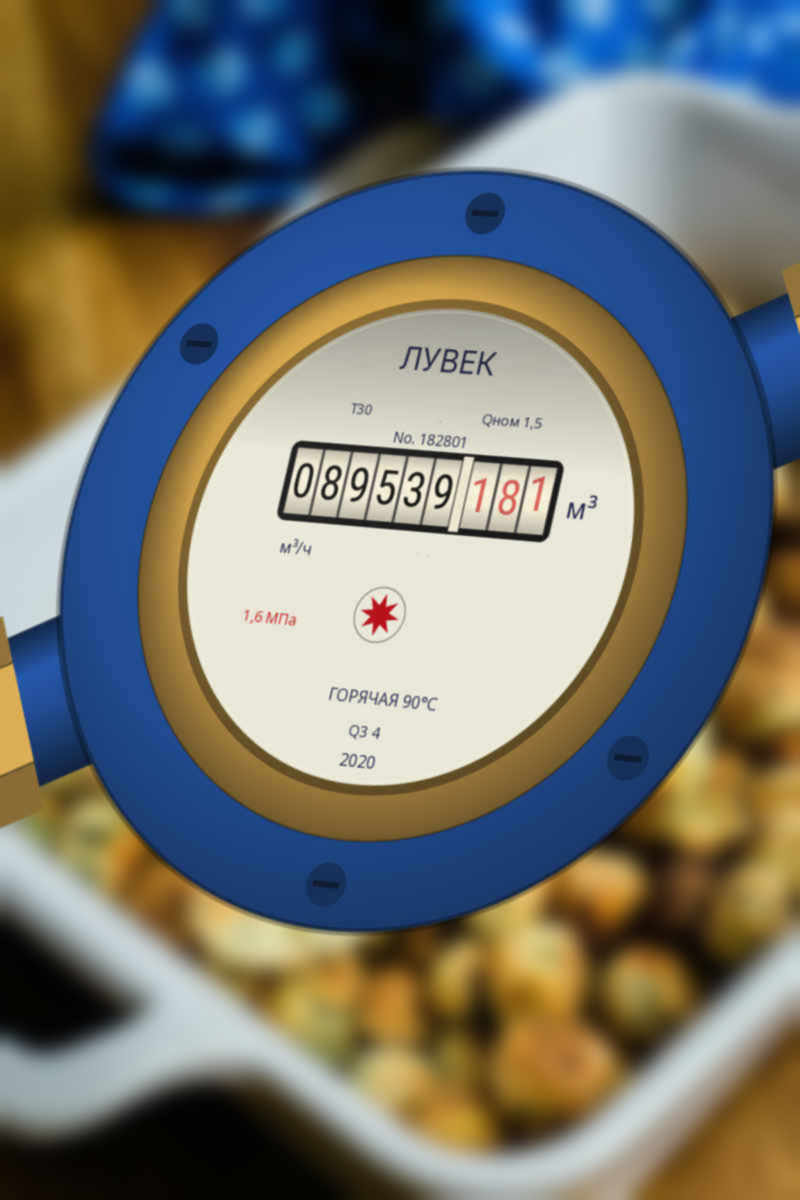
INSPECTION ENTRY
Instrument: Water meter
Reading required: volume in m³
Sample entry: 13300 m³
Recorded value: 89539.181 m³
